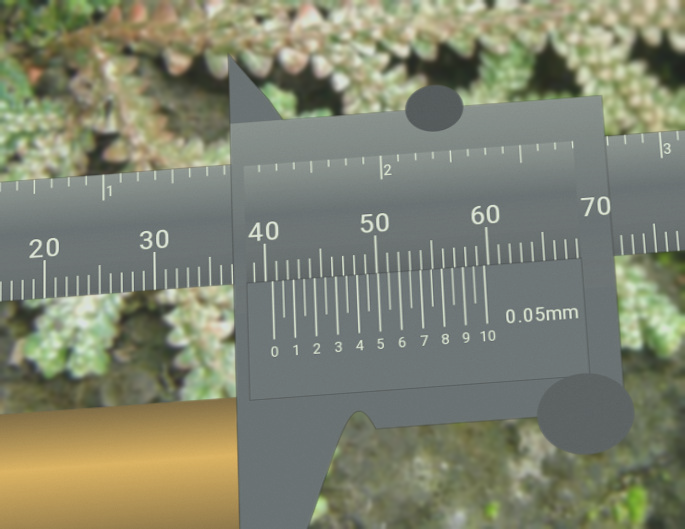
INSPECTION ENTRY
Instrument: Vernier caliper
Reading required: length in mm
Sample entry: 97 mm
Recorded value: 40.6 mm
